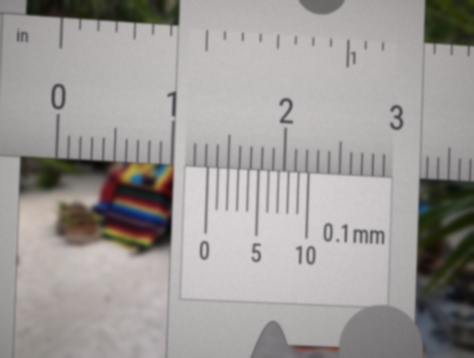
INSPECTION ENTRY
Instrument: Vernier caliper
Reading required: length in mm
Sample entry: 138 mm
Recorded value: 13.2 mm
